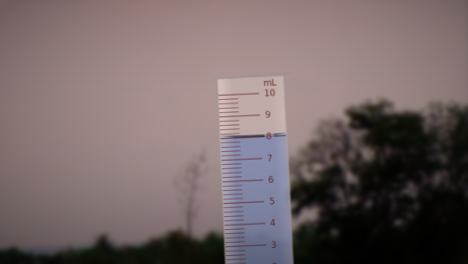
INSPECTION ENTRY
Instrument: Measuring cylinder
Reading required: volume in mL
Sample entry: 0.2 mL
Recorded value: 8 mL
